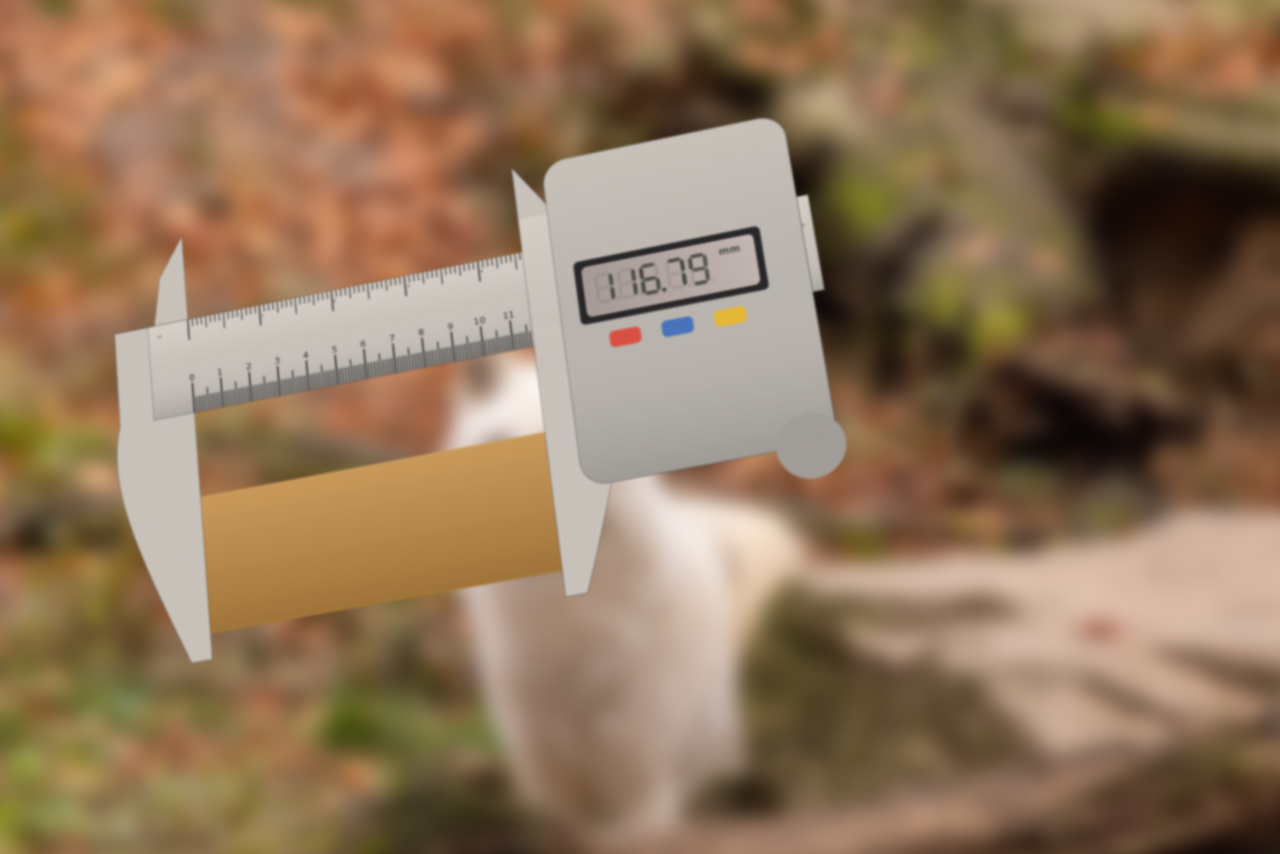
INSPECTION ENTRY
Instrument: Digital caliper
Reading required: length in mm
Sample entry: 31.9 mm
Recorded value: 116.79 mm
